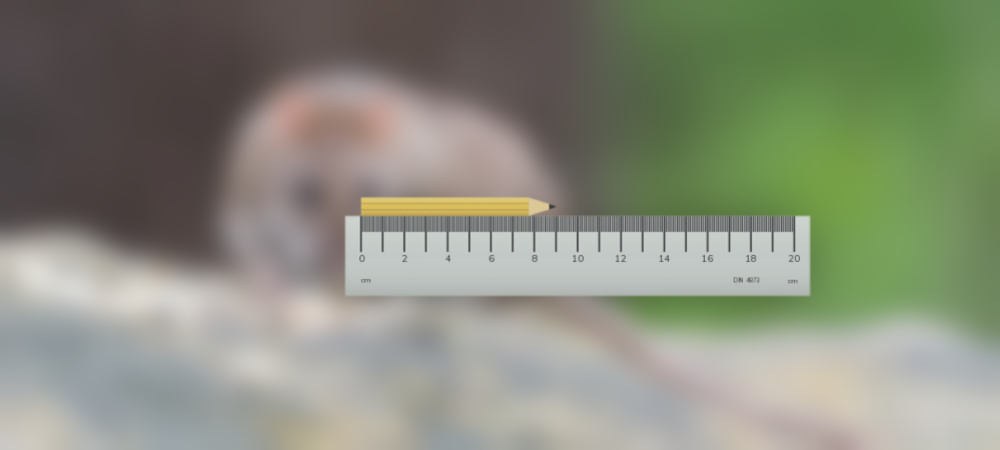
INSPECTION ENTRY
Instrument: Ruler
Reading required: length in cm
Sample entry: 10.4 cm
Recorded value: 9 cm
